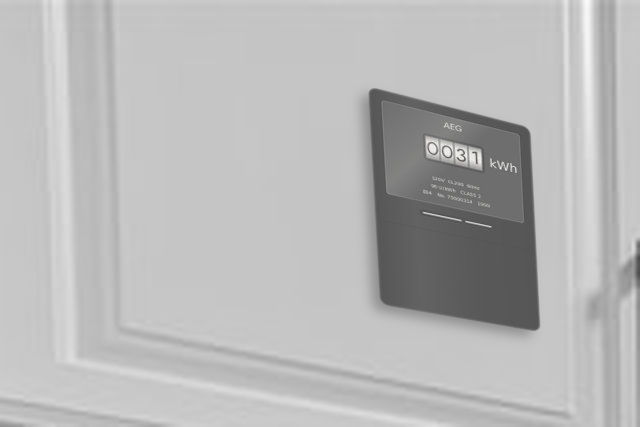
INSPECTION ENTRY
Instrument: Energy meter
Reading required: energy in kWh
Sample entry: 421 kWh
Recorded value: 31 kWh
